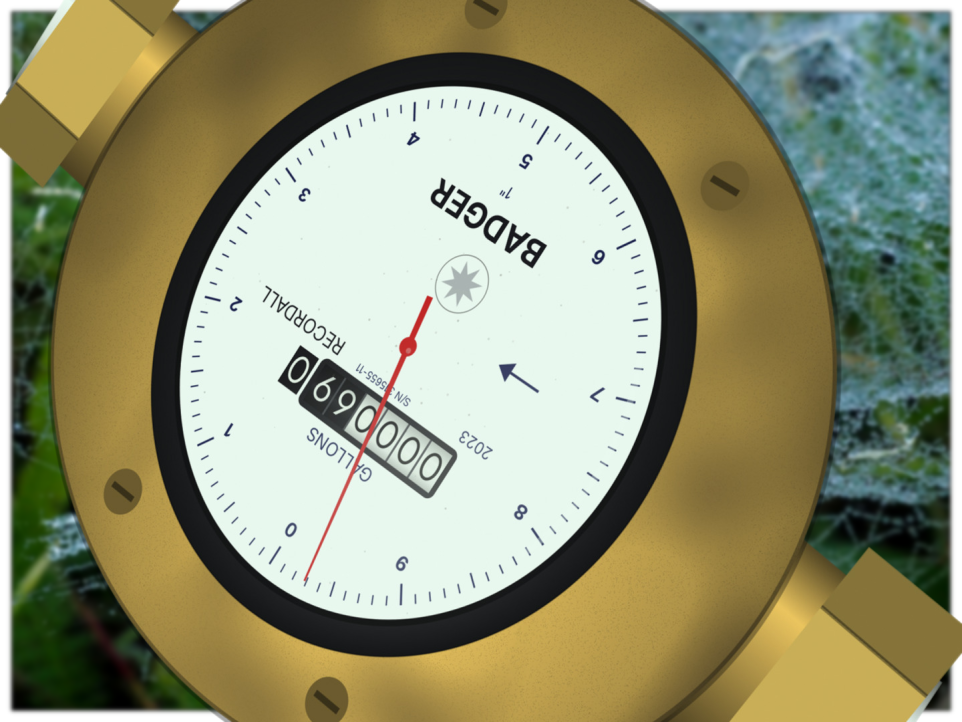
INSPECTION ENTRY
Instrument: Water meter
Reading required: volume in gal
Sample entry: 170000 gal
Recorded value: 689.7 gal
